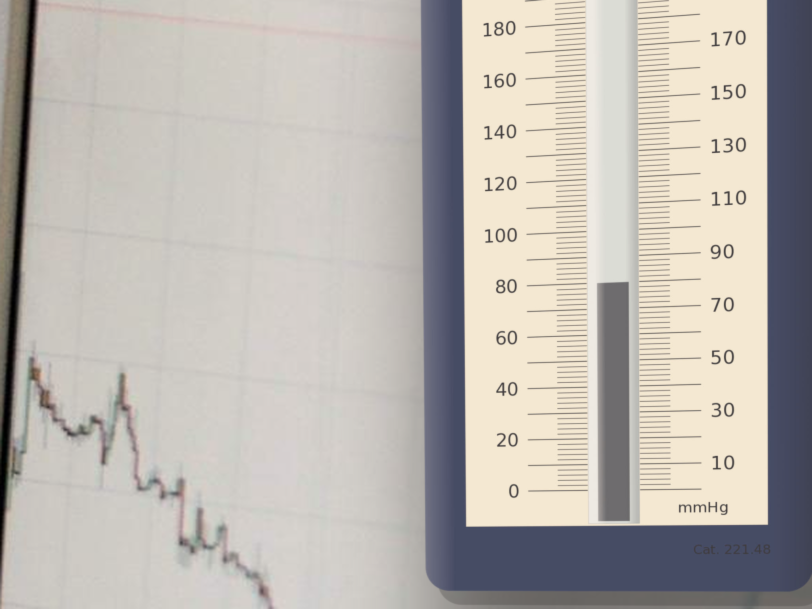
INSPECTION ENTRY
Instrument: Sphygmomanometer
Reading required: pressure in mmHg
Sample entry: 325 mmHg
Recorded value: 80 mmHg
